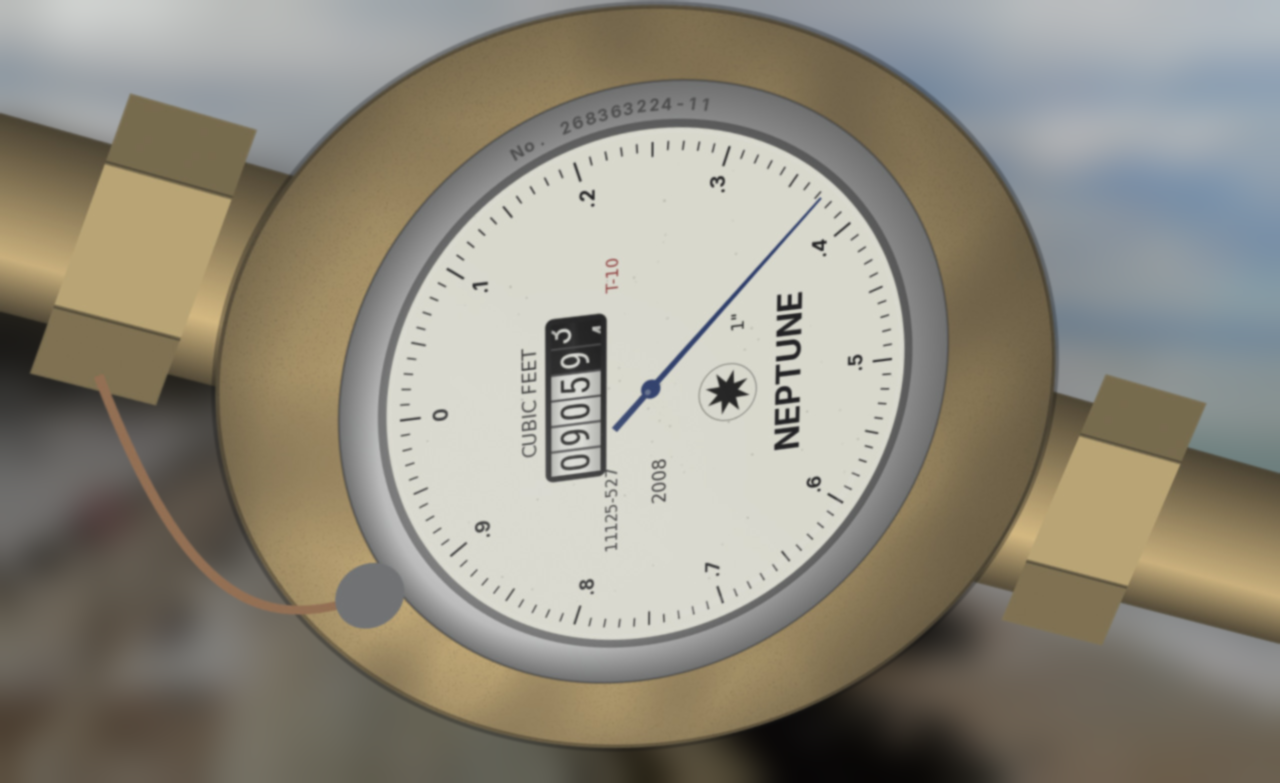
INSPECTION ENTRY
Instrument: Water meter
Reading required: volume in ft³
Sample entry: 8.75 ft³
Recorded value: 90593.37 ft³
